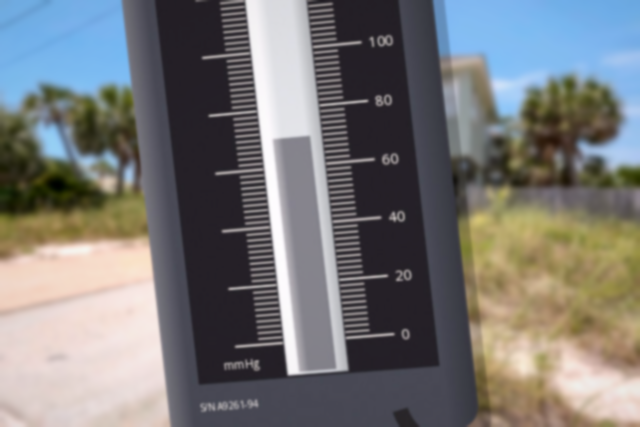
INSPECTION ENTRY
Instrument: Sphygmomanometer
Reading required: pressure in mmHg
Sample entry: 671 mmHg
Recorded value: 70 mmHg
